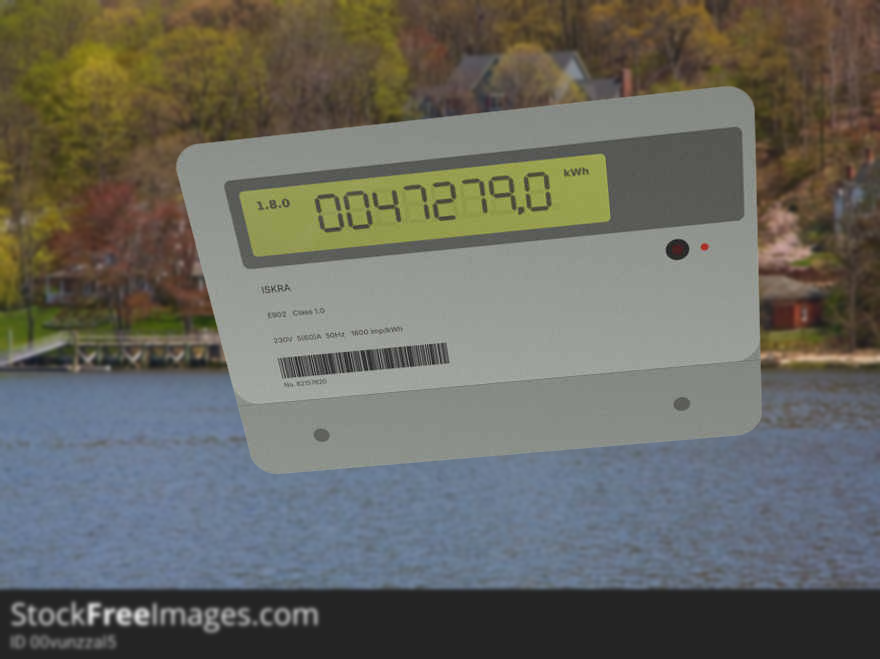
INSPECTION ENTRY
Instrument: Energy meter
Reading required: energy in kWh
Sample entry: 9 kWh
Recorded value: 47279.0 kWh
